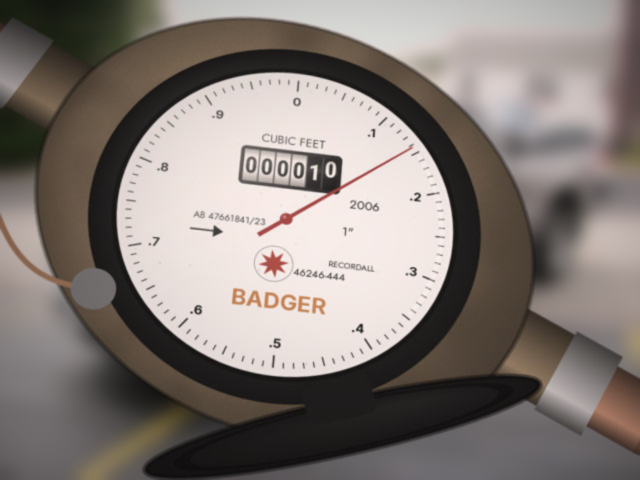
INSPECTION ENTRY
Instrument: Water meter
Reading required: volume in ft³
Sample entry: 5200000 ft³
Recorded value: 10.14 ft³
